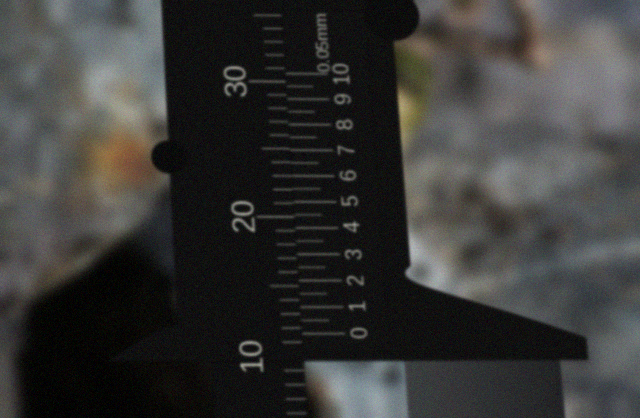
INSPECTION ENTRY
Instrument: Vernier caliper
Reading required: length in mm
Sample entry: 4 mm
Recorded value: 11.6 mm
